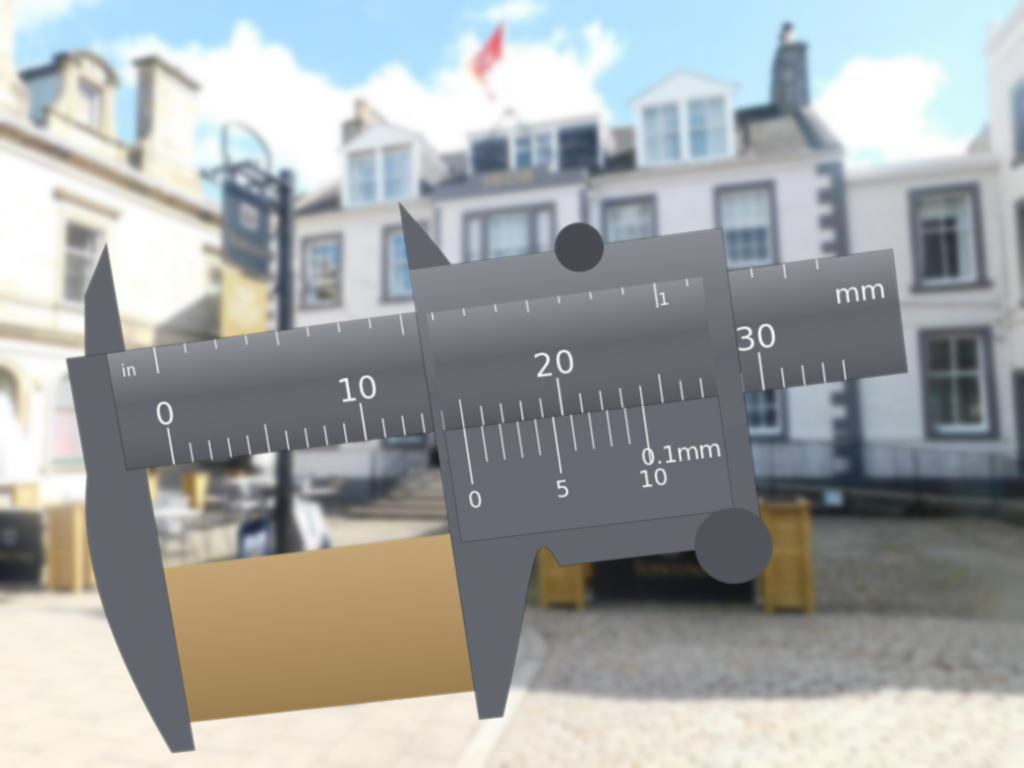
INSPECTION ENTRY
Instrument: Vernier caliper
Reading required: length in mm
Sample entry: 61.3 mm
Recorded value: 15.0 mm
